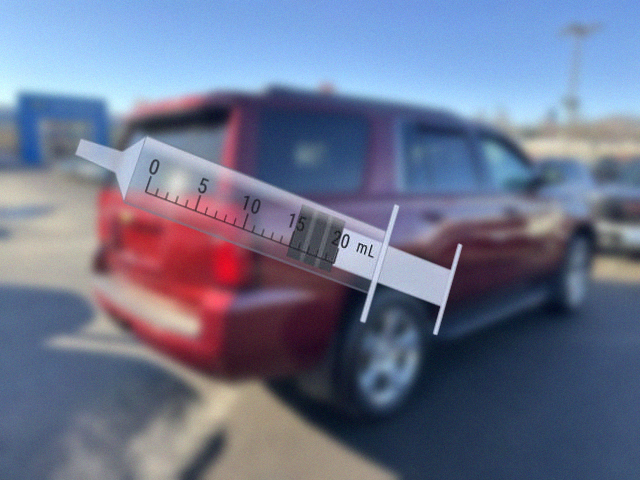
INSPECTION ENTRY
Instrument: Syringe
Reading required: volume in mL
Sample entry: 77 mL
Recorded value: 15 mL
